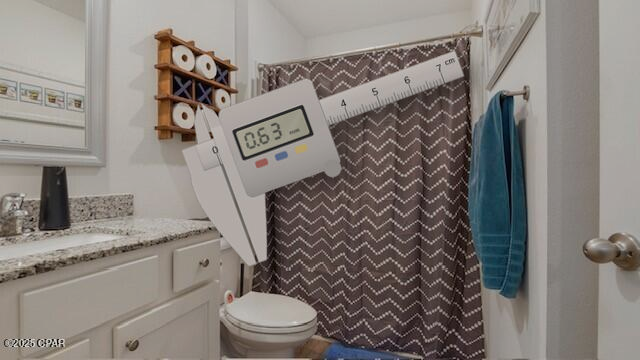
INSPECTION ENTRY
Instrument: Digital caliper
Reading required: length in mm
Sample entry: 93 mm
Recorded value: 0.63 mm
